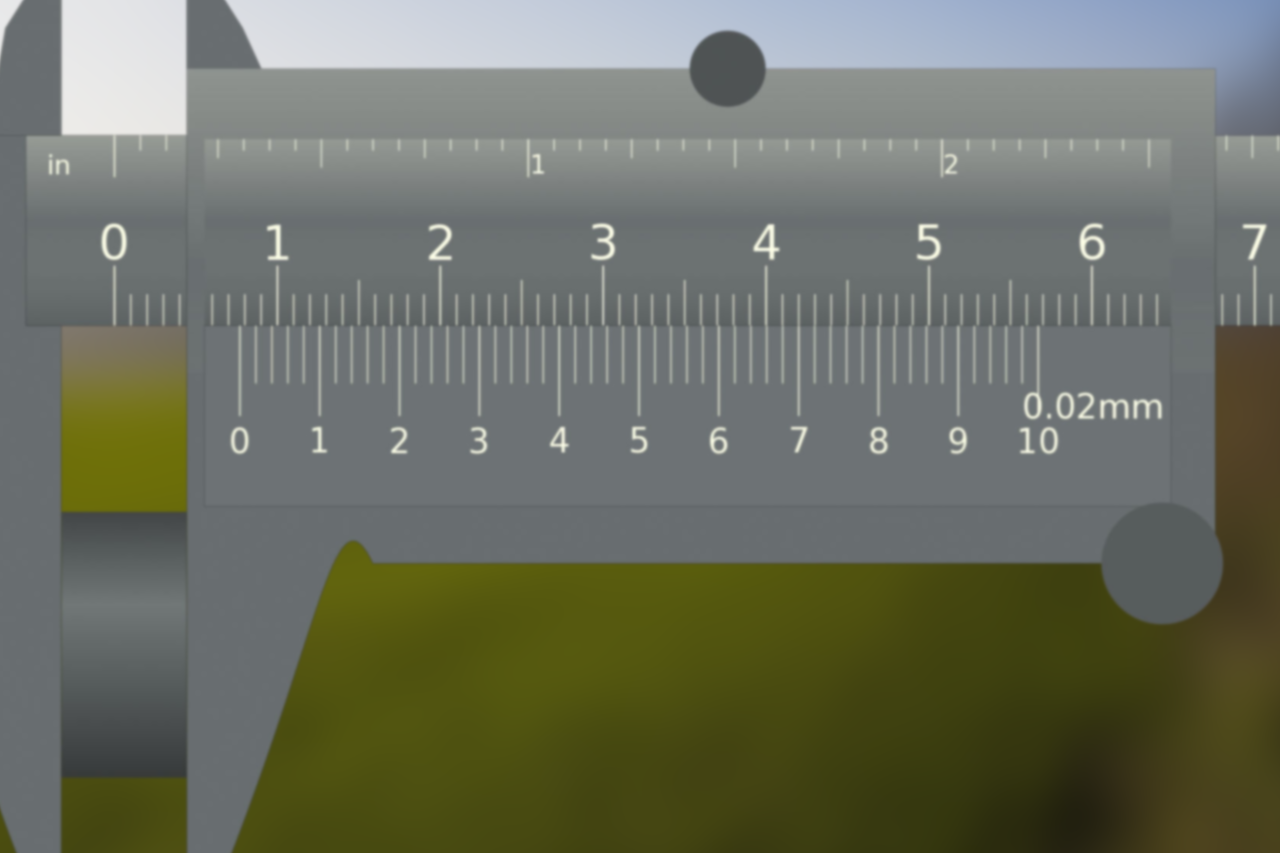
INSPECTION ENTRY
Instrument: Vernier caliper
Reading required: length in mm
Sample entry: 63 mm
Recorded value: 7.7 mm
